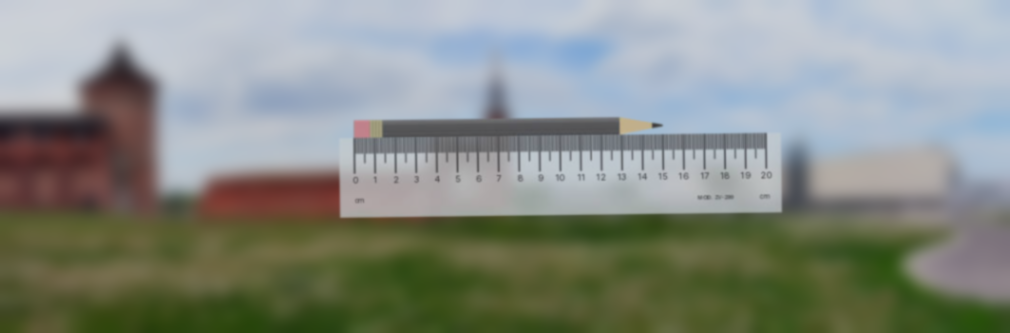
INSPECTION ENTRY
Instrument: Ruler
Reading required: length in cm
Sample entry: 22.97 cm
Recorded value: 15 cm
